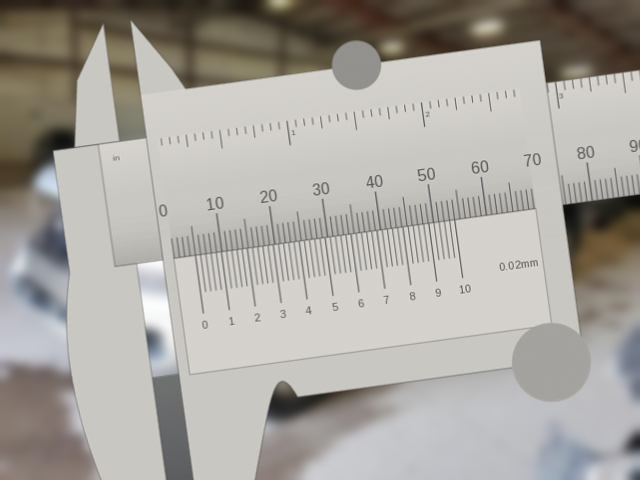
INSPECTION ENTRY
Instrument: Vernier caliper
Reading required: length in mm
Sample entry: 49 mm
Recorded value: 5.0 mm
